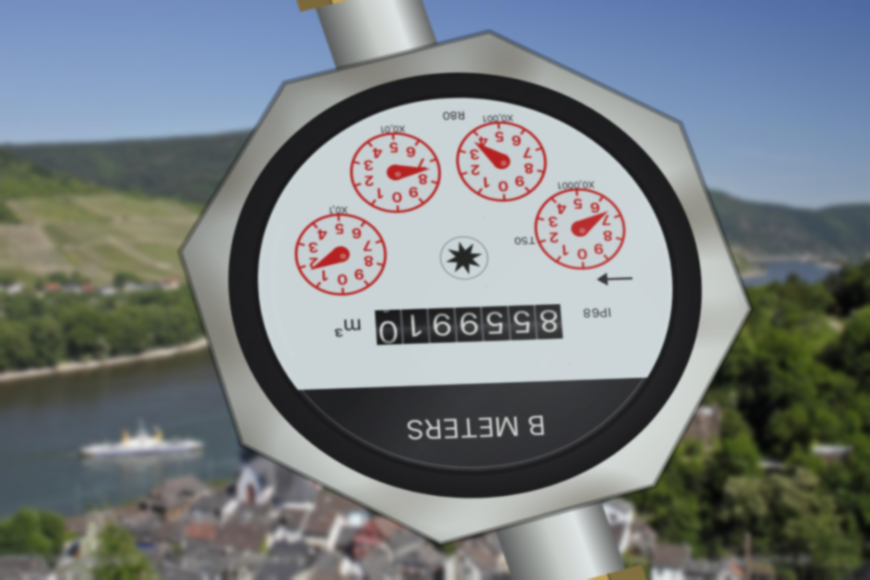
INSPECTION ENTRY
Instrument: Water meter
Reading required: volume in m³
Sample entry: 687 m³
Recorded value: 8559910.1736 m³
